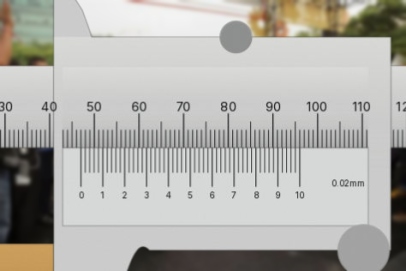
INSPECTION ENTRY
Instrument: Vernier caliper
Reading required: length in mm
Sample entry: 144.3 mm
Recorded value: 47.0 mm
